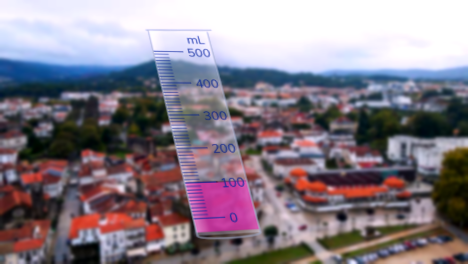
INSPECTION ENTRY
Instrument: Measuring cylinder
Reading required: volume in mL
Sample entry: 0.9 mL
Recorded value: 100 mL
